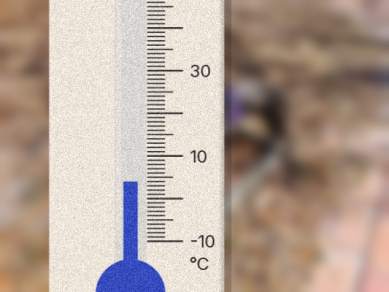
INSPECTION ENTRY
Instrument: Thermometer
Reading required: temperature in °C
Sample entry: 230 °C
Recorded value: 4 °C
